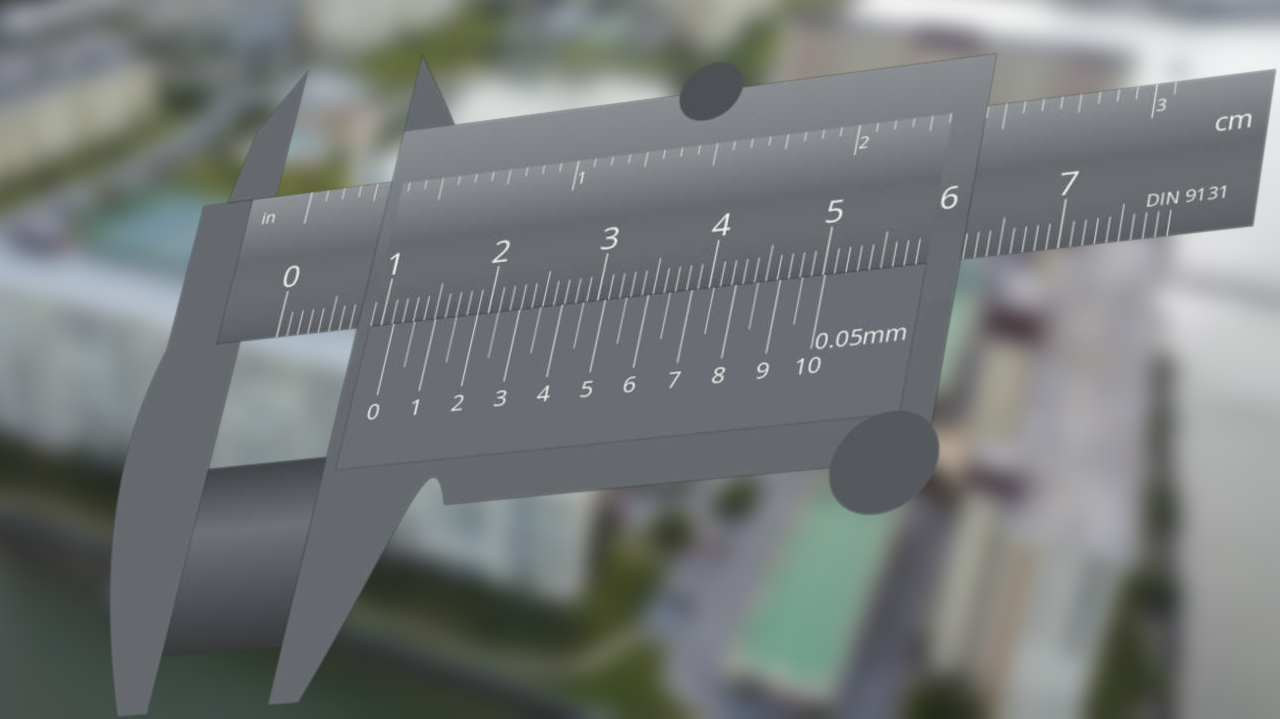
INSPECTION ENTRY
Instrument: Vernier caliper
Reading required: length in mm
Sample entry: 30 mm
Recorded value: 11.2 mm
